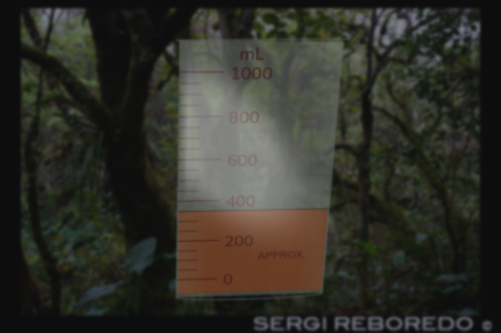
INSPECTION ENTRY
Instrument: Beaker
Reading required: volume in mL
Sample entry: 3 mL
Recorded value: 350 mL
